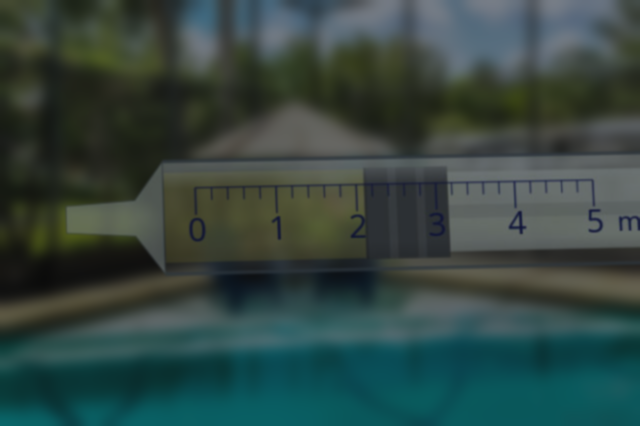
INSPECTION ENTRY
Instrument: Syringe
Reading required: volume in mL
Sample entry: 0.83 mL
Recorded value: 2.1 mL
